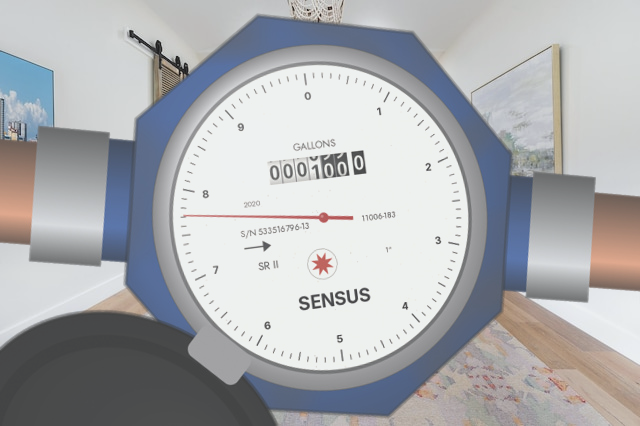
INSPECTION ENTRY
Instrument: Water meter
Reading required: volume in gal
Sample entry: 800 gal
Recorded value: 997.7 gal
